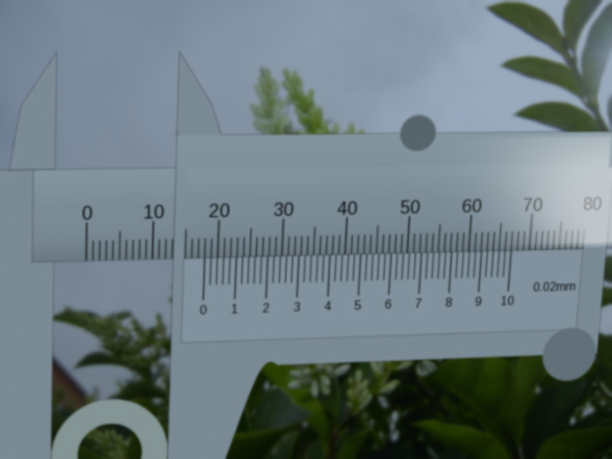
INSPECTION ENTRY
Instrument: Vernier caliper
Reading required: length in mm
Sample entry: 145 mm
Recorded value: 18.0 mm
